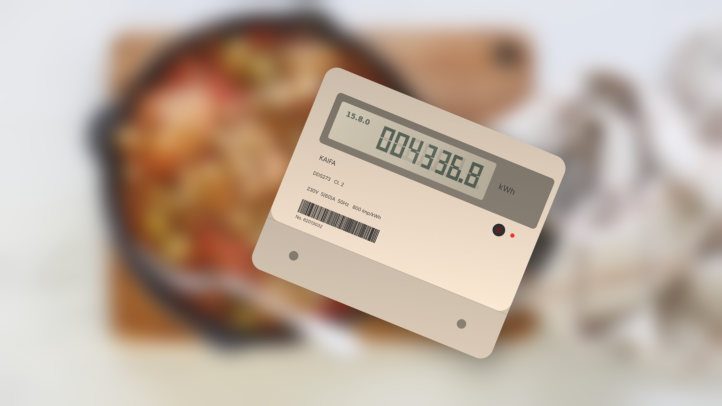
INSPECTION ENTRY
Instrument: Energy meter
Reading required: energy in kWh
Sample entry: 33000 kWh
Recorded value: 4336.8 kWh
